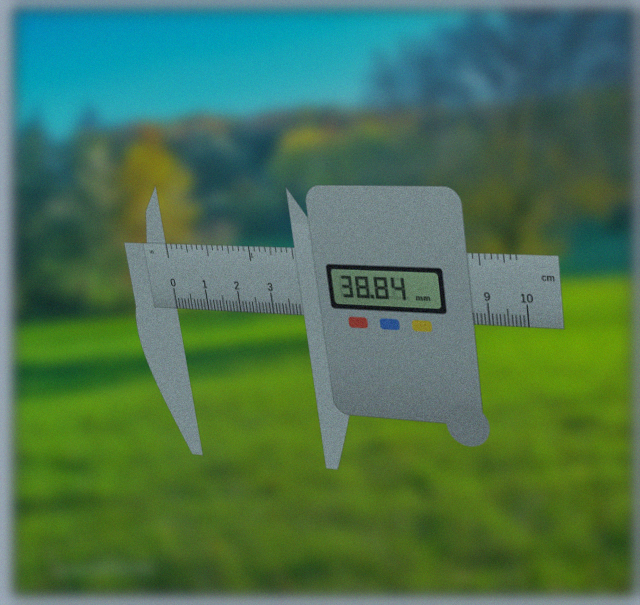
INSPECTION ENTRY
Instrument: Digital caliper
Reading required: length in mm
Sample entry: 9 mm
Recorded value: 38.84 mm
